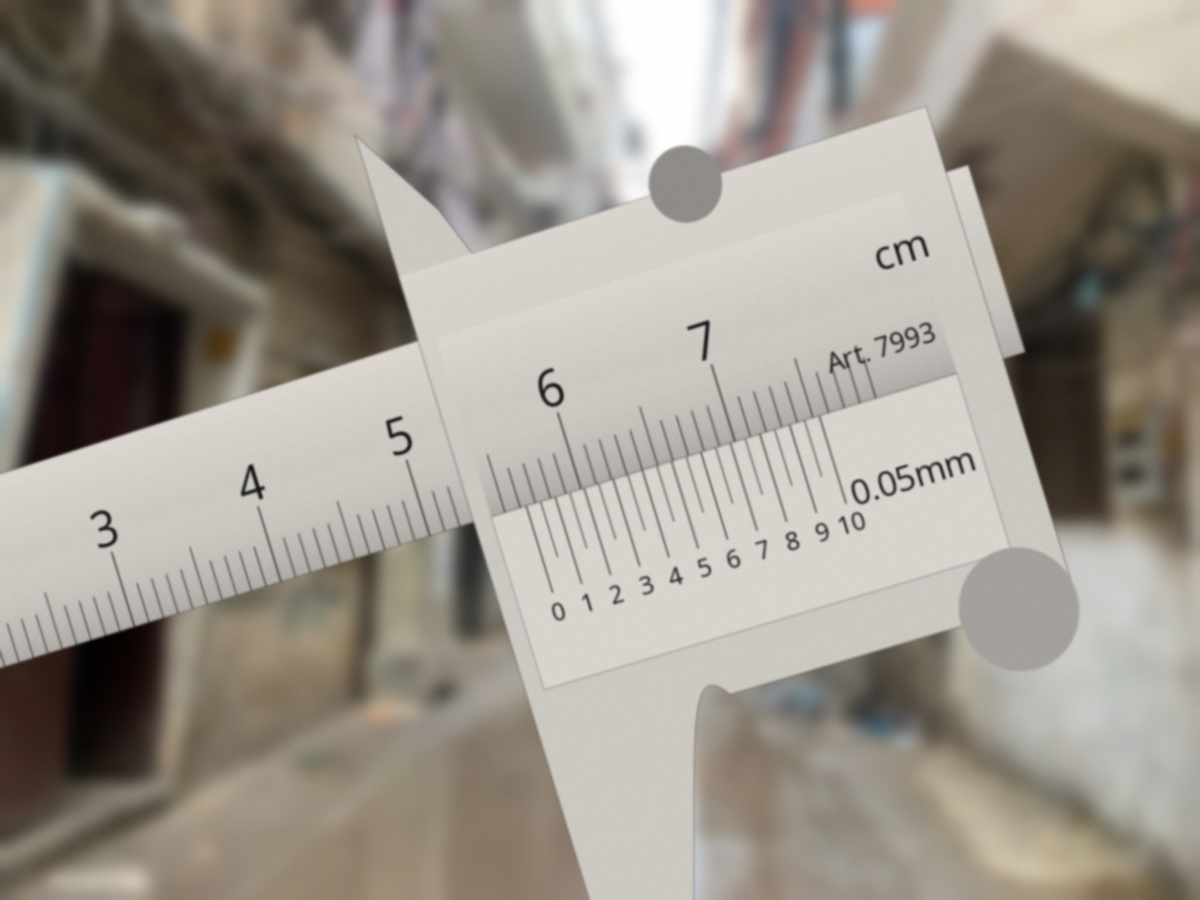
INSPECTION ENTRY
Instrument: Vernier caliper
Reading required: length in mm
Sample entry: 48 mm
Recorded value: 56.4 mm
